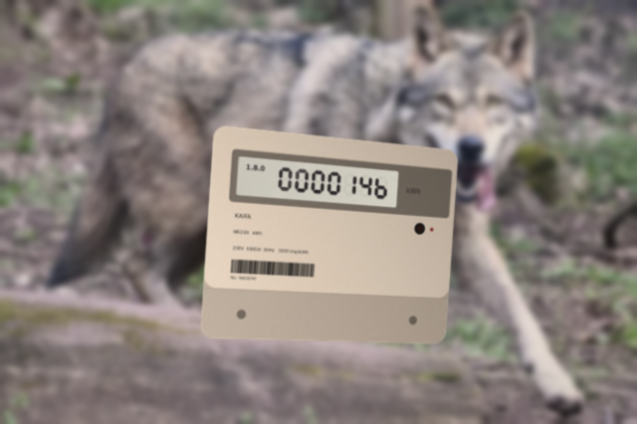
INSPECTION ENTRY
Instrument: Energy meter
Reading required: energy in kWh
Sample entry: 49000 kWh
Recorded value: 146 kWh
